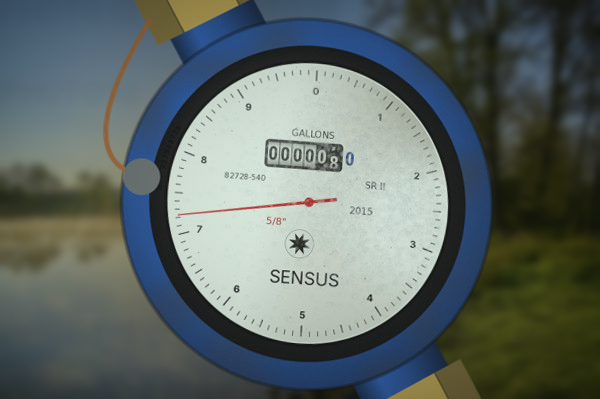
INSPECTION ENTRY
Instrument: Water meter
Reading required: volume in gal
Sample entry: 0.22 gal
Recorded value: 77.2 gal
